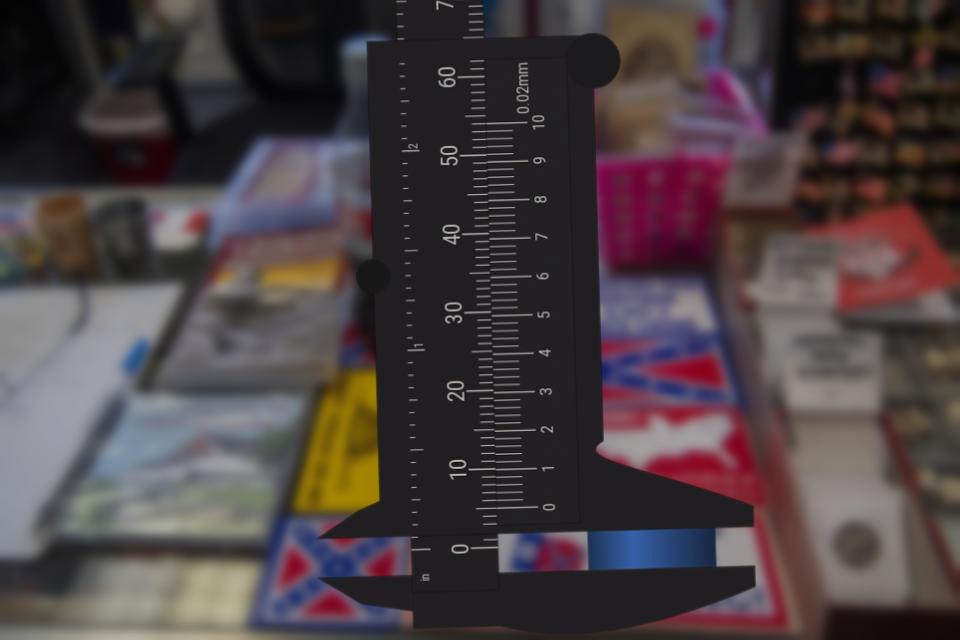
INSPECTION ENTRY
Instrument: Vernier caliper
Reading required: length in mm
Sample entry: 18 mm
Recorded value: 5.0 mm
